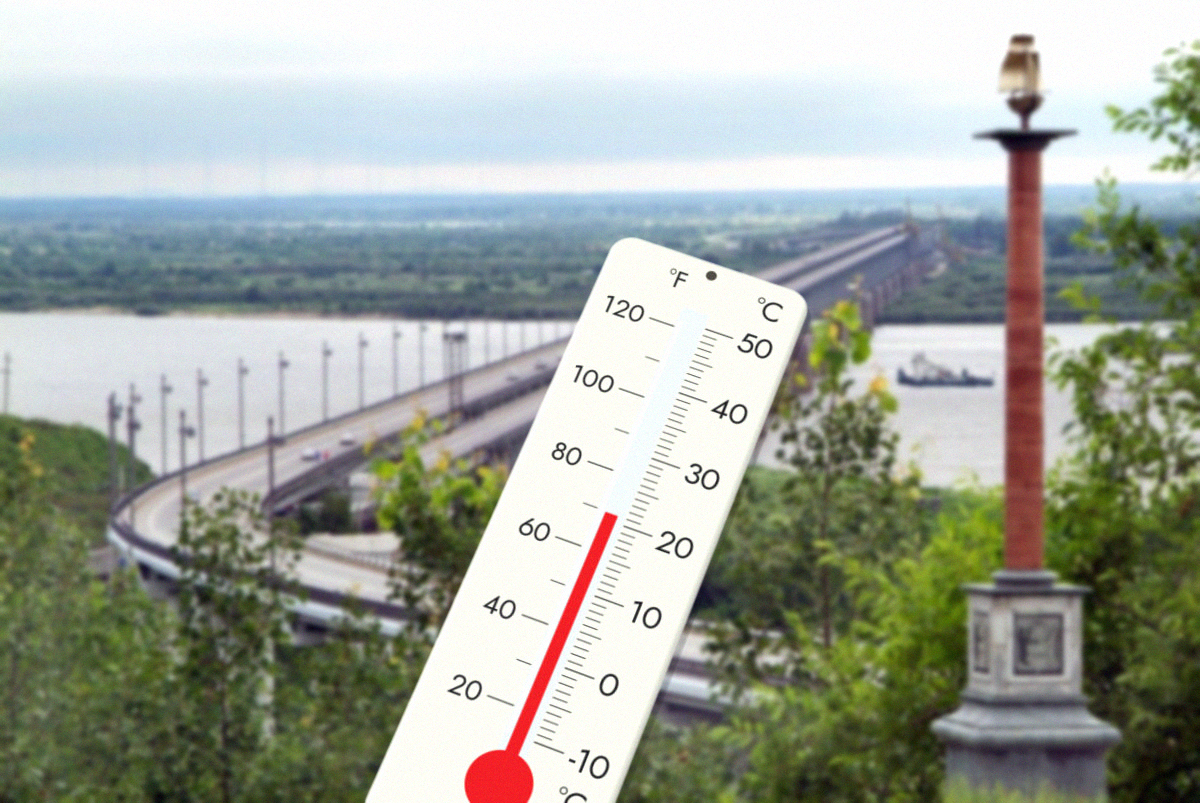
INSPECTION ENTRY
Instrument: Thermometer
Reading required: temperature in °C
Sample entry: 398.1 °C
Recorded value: 21 °C
